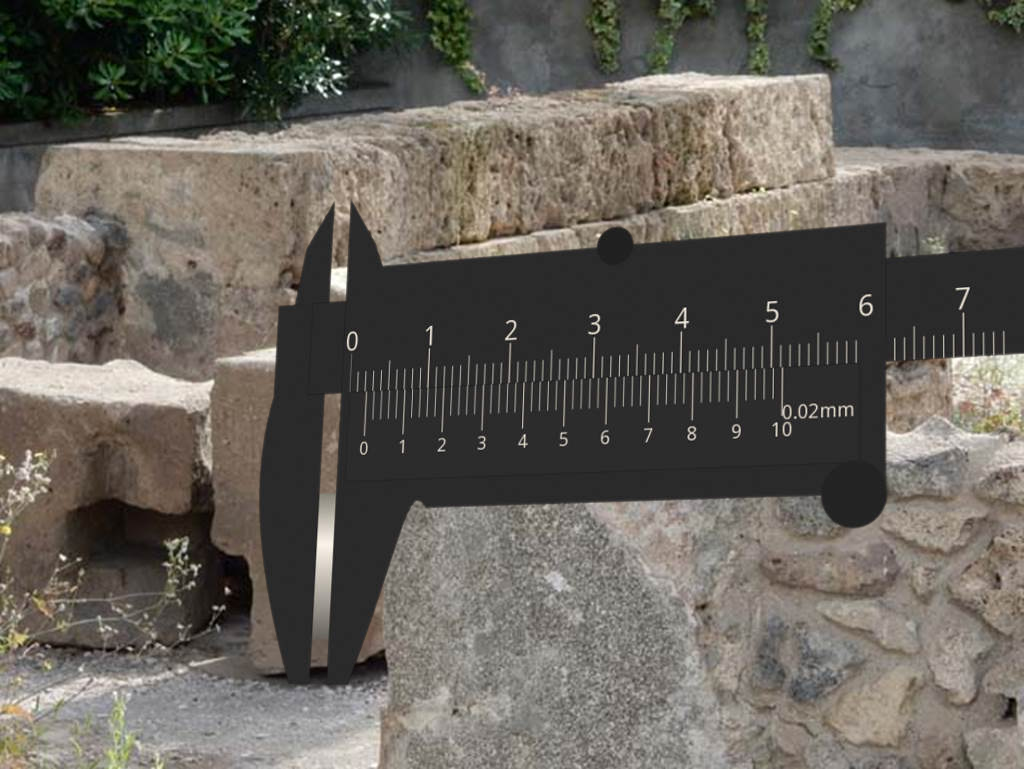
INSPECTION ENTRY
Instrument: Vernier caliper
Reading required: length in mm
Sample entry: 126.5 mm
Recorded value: 2.2 mm
